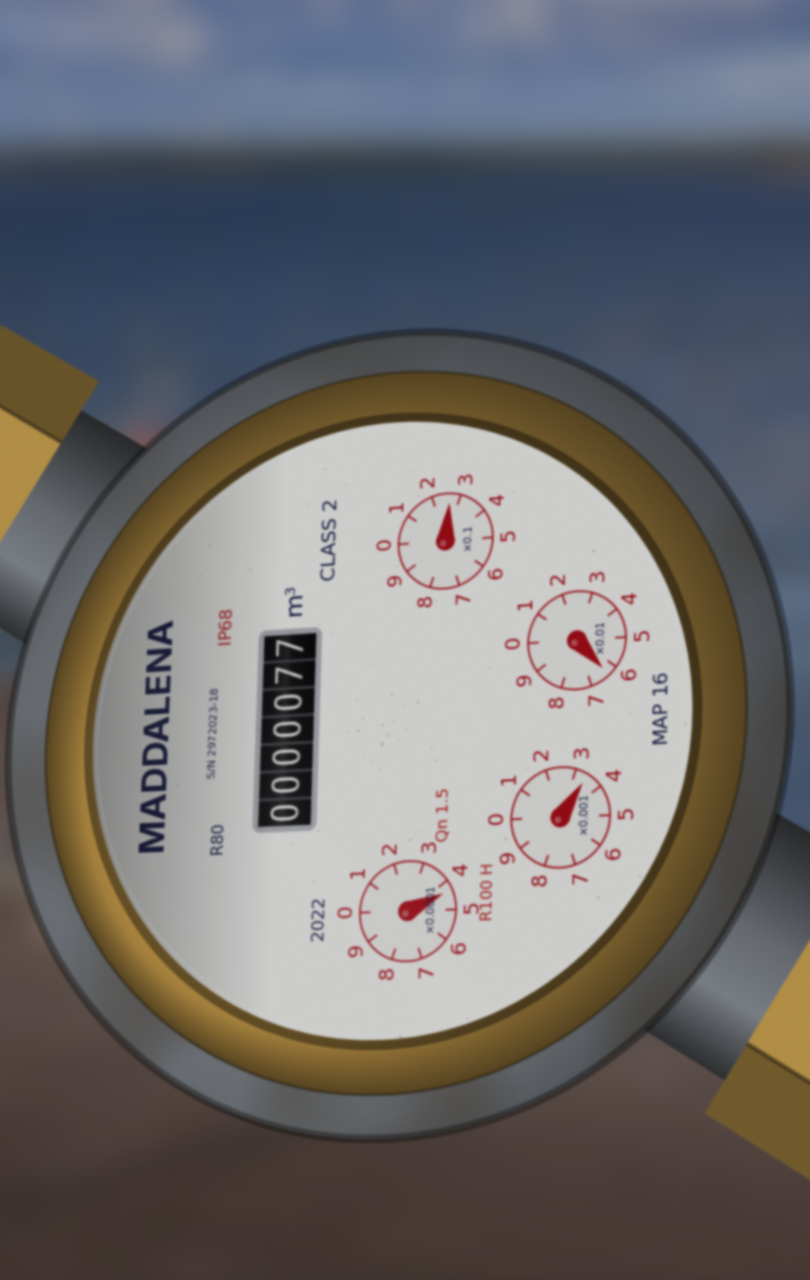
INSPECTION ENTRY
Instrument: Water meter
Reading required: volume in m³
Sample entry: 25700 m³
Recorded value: 77.2634 m³
